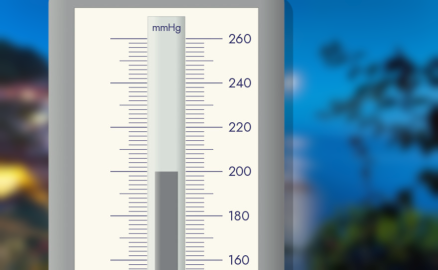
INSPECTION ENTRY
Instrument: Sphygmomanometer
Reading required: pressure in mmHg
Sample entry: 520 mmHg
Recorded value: 200 mmHg
